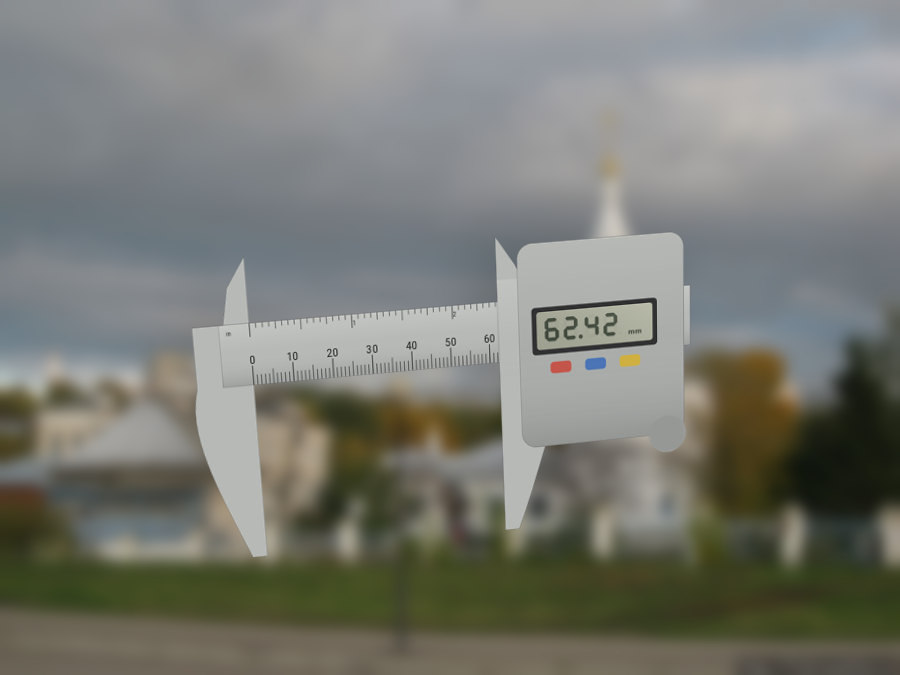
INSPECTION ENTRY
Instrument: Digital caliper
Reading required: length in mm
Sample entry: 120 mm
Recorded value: 62.42 mm
